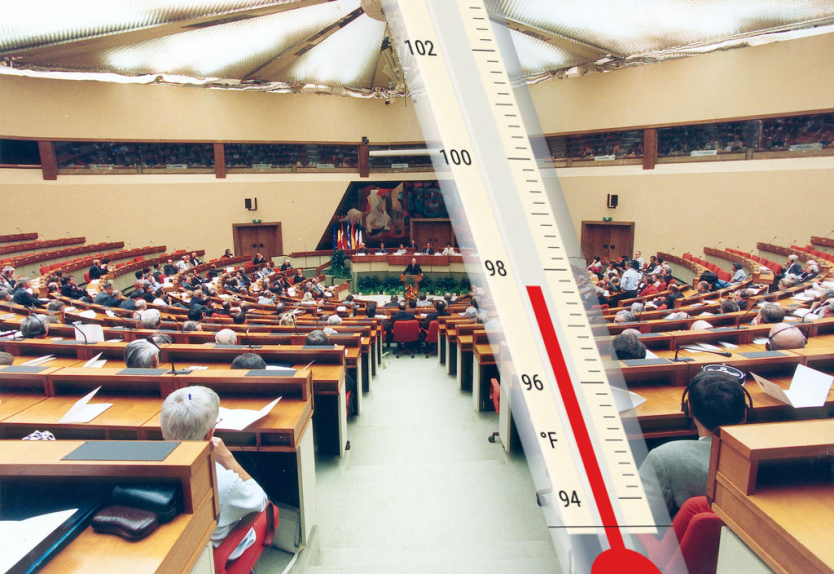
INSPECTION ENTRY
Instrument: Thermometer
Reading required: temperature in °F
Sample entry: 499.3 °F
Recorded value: 97.7 °F
